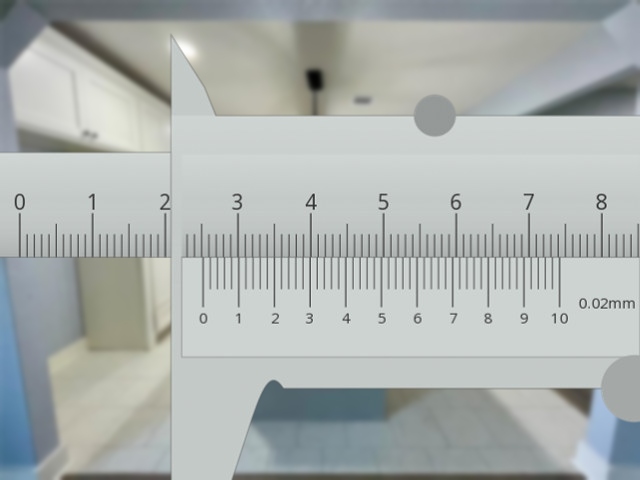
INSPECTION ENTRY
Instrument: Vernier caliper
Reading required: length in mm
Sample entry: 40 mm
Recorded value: 25.2 mm
